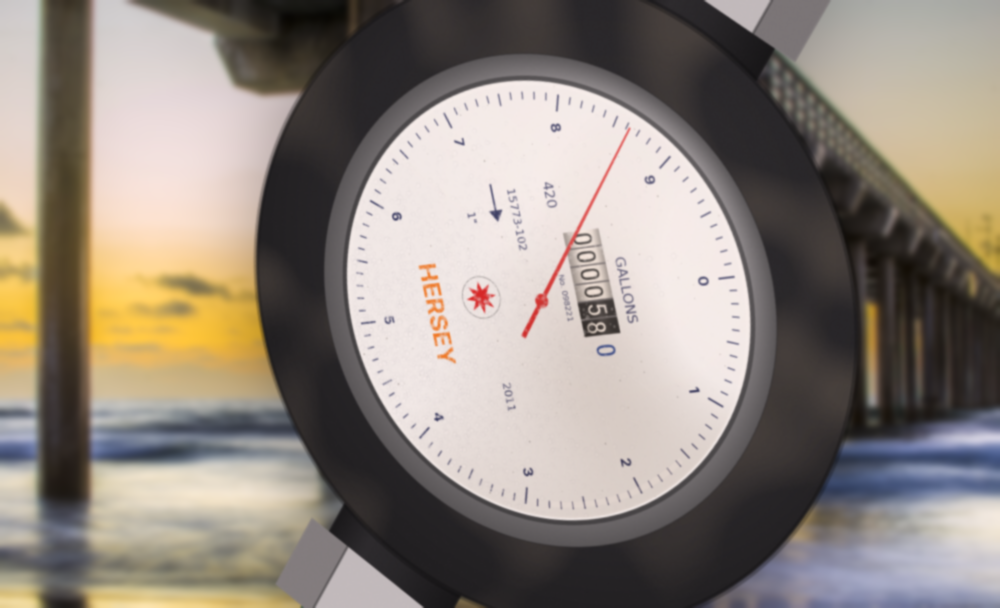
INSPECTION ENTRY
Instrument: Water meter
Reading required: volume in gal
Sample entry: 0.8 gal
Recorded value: 578.6 gal
